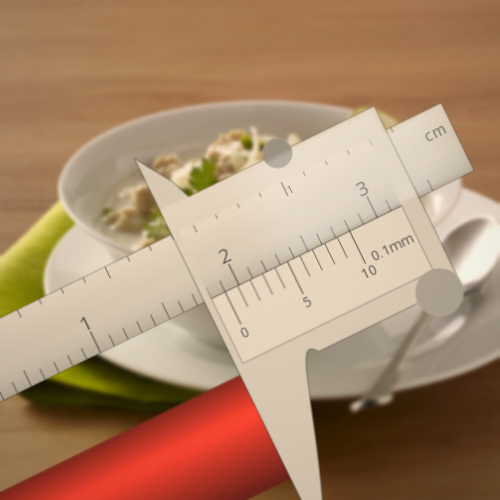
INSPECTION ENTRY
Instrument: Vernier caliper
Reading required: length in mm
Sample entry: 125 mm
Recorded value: 19.0 mm
